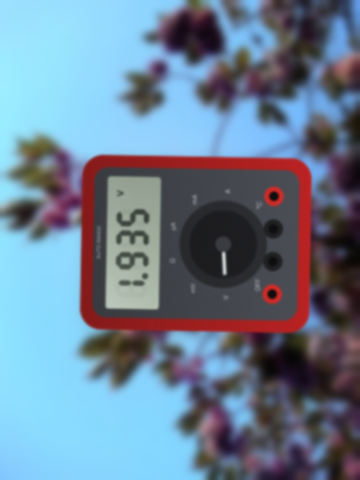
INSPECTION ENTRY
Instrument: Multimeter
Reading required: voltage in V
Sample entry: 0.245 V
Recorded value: 1.935 V
